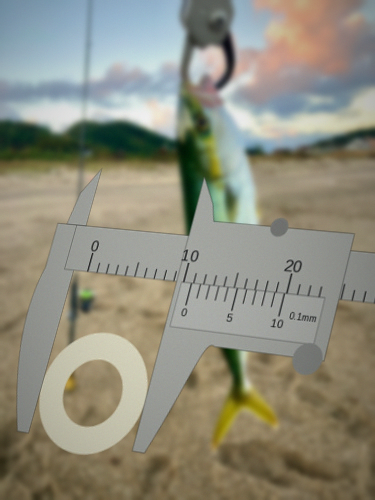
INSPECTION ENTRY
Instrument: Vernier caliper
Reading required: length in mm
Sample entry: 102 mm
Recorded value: 10.8 mm
